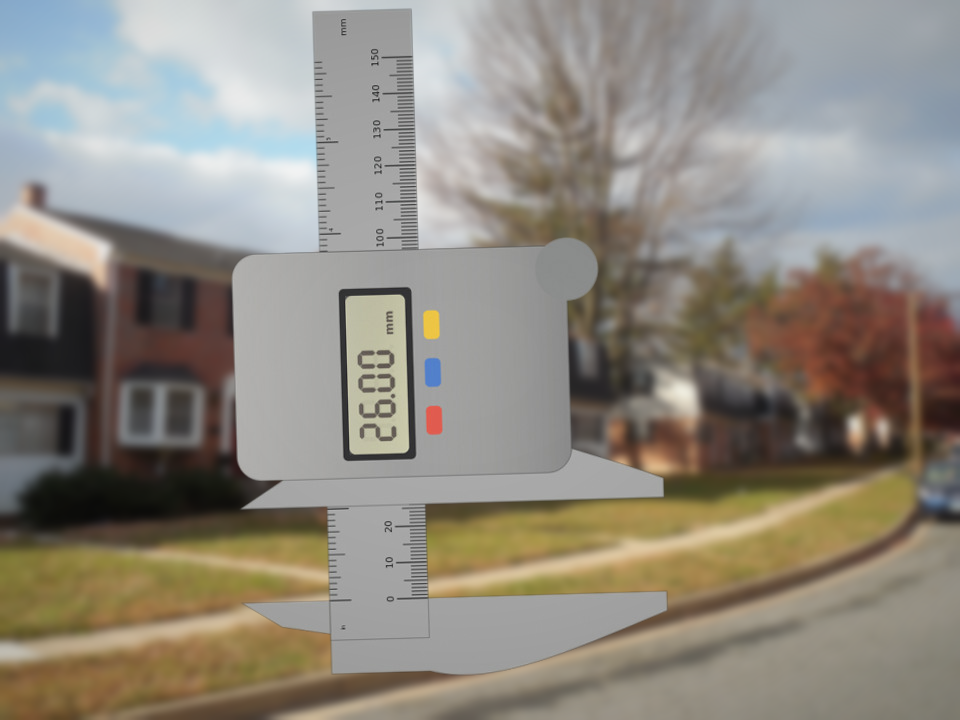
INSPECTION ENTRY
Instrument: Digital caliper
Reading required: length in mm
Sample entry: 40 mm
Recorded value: 26.00 mm
